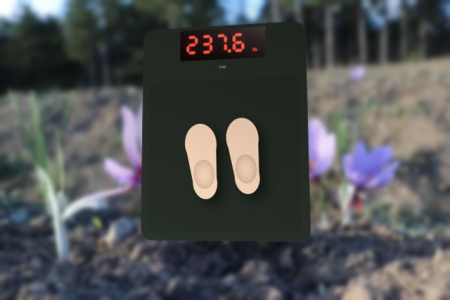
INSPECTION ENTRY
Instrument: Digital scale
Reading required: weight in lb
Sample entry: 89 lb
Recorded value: 237.6 lb
